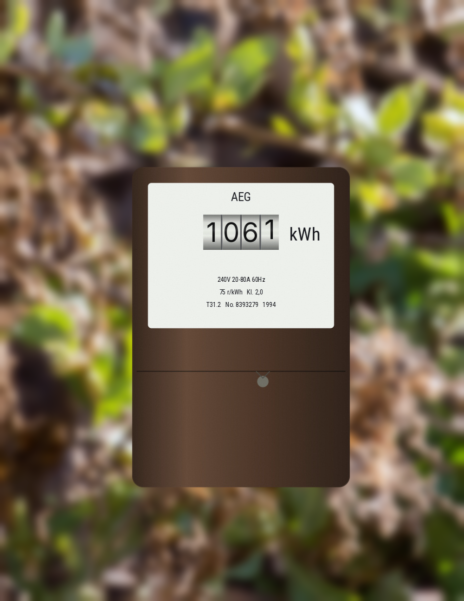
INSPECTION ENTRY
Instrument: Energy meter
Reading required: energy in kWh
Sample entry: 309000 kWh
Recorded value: 1061 kWh
